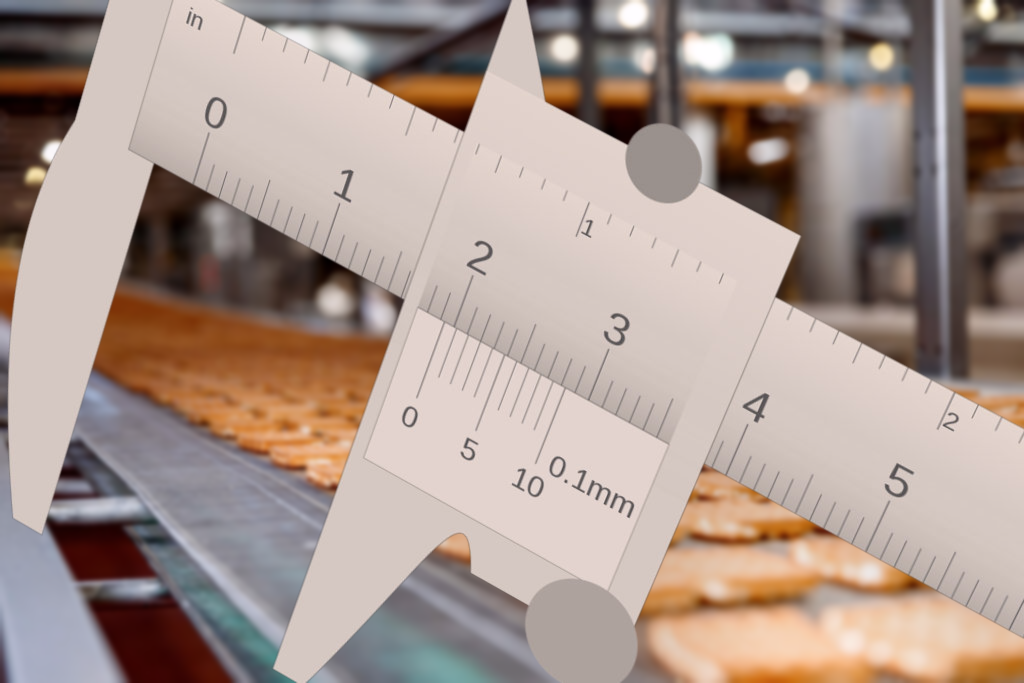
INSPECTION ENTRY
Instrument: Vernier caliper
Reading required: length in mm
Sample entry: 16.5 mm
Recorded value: 19.3 mm
